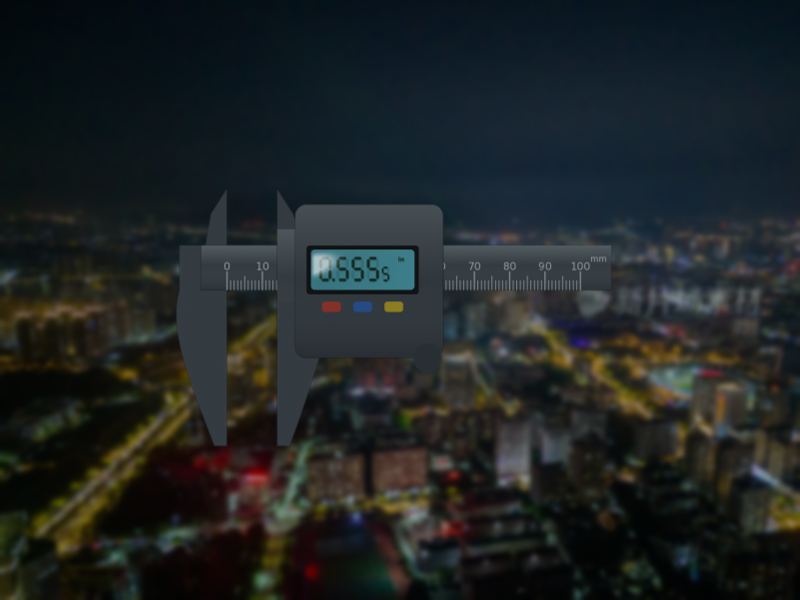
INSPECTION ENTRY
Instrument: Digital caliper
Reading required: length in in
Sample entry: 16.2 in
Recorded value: 0.5555 in
